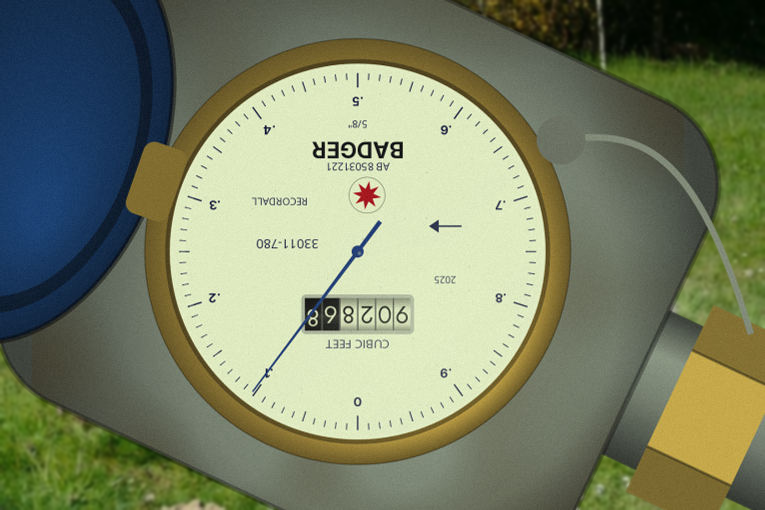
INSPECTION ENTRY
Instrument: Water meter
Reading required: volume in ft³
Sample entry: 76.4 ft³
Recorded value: 902868.10 ft³
